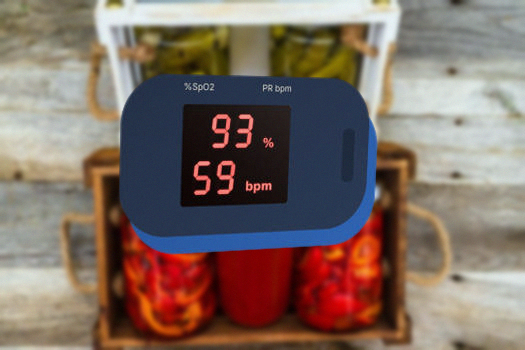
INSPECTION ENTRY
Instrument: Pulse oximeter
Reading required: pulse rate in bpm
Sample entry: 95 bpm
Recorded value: 59 bpm
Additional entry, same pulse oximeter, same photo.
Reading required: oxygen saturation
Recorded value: 93 %
